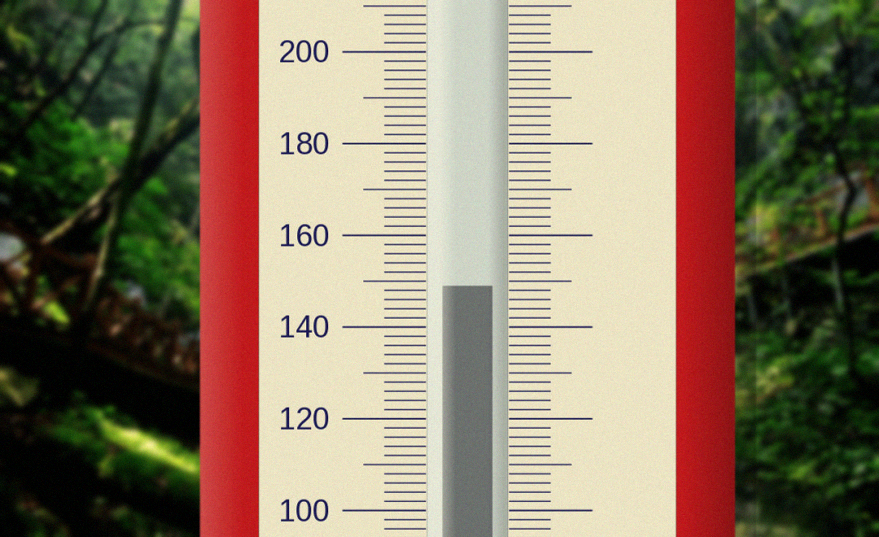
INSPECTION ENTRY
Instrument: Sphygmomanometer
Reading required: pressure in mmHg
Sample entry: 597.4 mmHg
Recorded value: 149 mmHg
